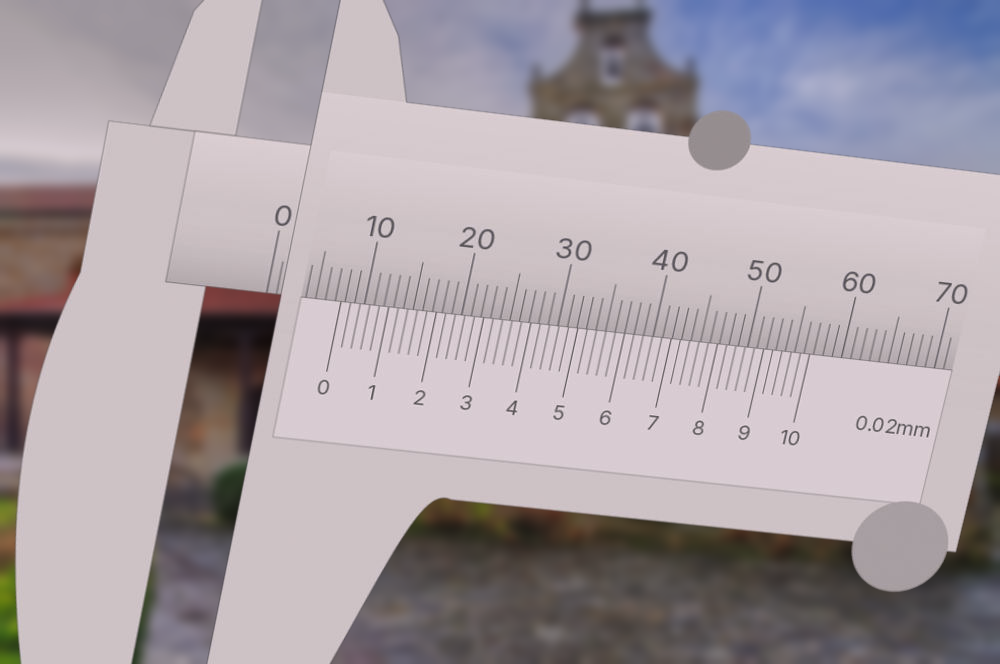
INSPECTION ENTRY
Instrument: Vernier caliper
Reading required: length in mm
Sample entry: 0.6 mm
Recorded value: 7.6 mm
